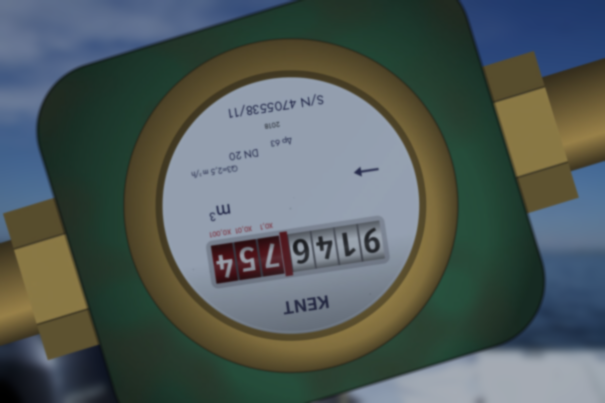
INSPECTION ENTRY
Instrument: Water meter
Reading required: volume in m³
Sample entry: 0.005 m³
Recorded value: 9146.754 m³
